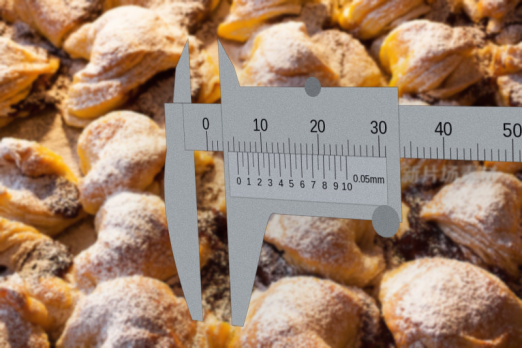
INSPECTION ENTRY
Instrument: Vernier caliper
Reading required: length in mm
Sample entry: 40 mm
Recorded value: 5.6 mm
